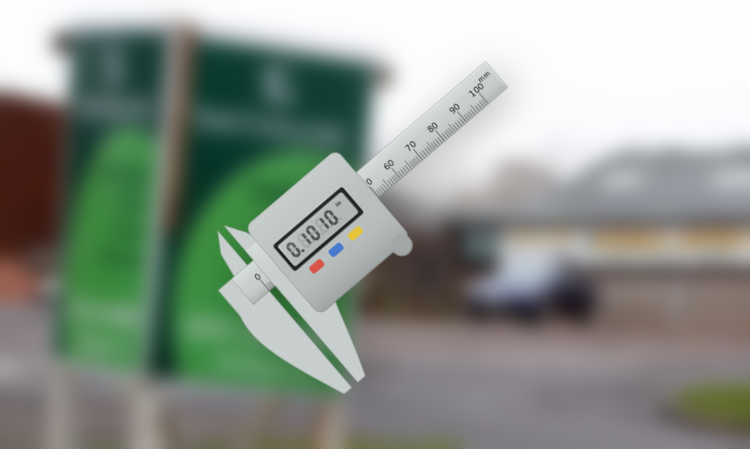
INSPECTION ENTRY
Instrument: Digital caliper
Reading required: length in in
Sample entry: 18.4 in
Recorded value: 0.1010 in
